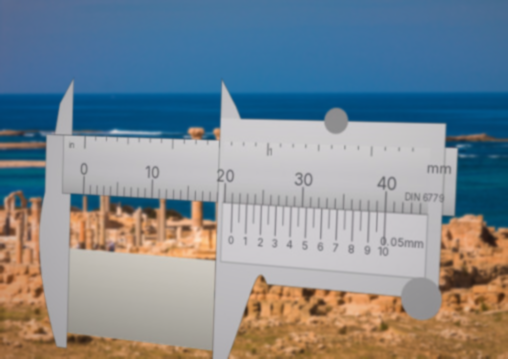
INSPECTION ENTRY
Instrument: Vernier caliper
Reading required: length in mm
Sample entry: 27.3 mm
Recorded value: 21.0 mm
